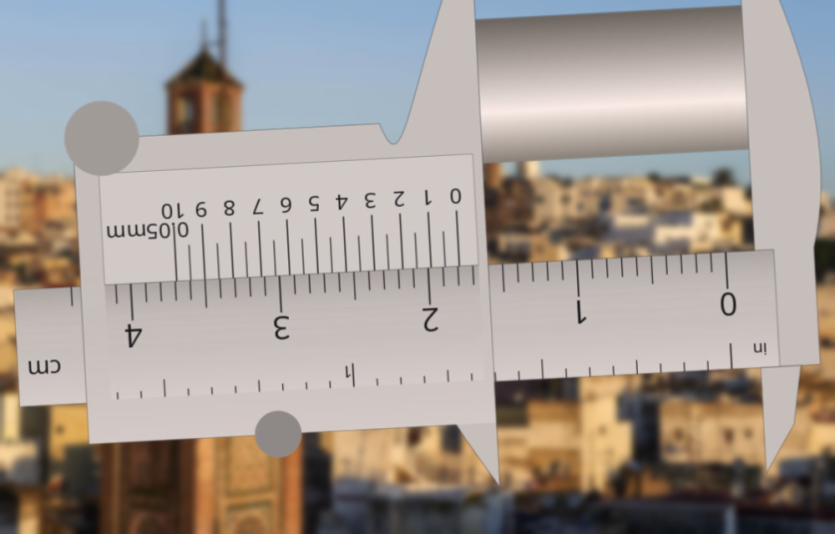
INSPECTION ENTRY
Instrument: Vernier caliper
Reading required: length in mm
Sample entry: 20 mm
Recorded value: 17.9 mm
